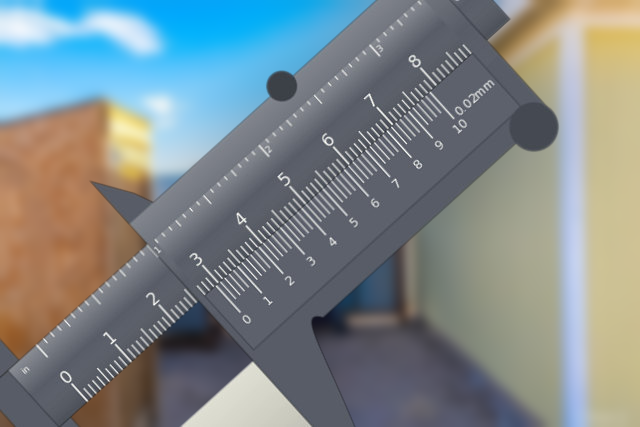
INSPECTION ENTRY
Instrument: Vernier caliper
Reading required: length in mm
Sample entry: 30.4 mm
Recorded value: 29.4 mm
